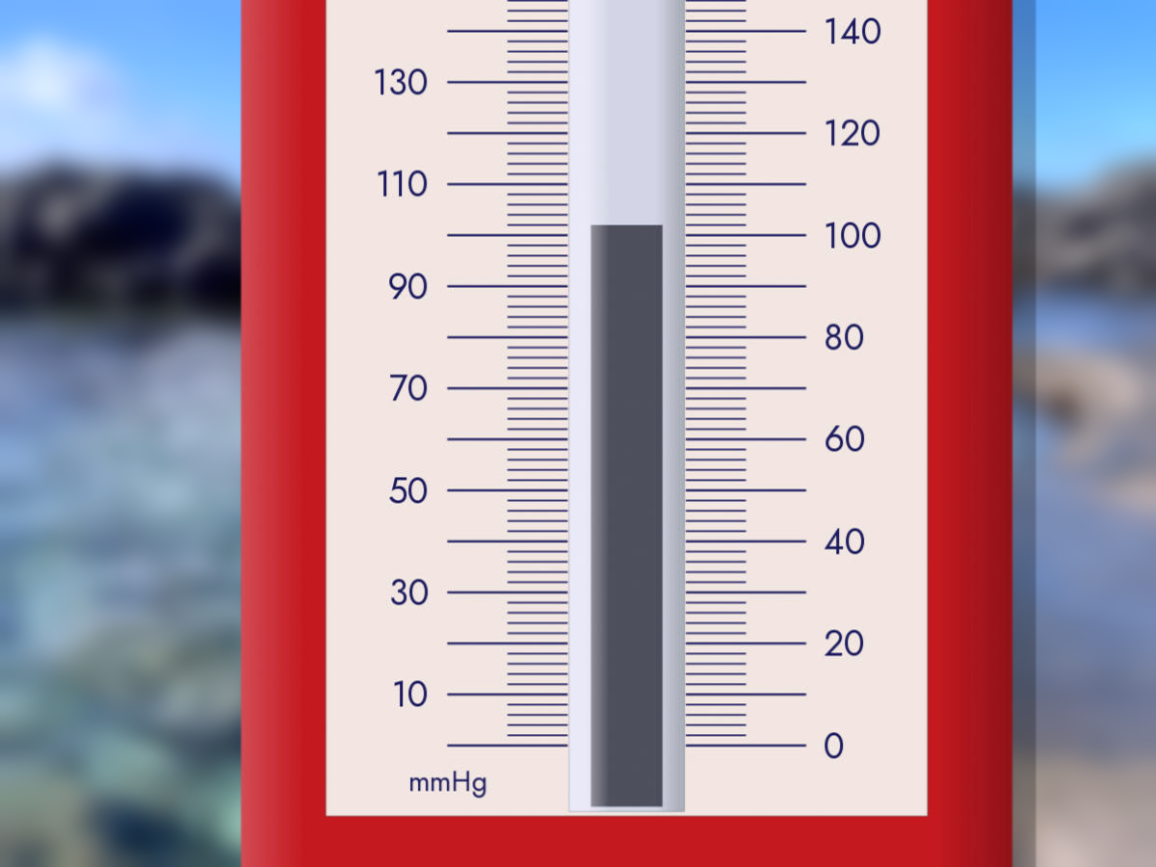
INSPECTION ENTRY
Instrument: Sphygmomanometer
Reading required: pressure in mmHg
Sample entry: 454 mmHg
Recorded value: 102 mmHg
